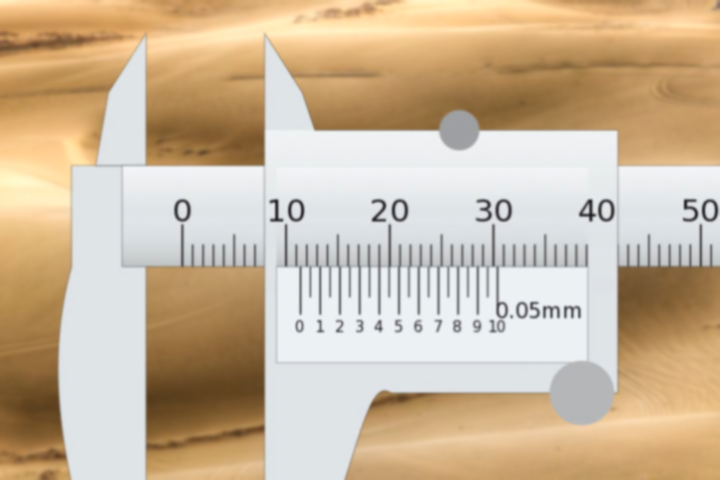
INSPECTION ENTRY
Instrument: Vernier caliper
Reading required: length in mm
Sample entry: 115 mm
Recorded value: 11.4 mm
